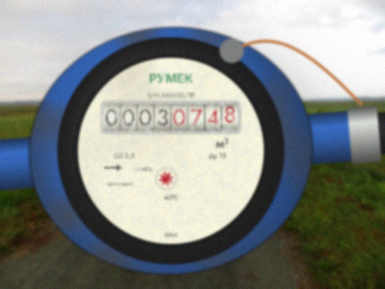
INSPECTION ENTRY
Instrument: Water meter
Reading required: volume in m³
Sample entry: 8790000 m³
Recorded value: 3.0748 m³
